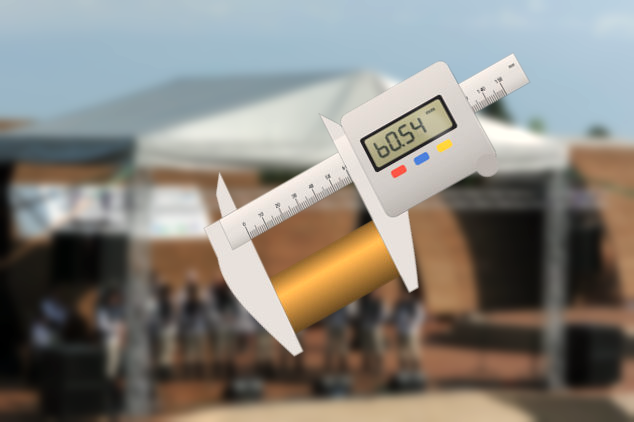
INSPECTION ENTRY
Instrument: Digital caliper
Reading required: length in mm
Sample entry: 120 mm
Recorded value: 60.54 mm
